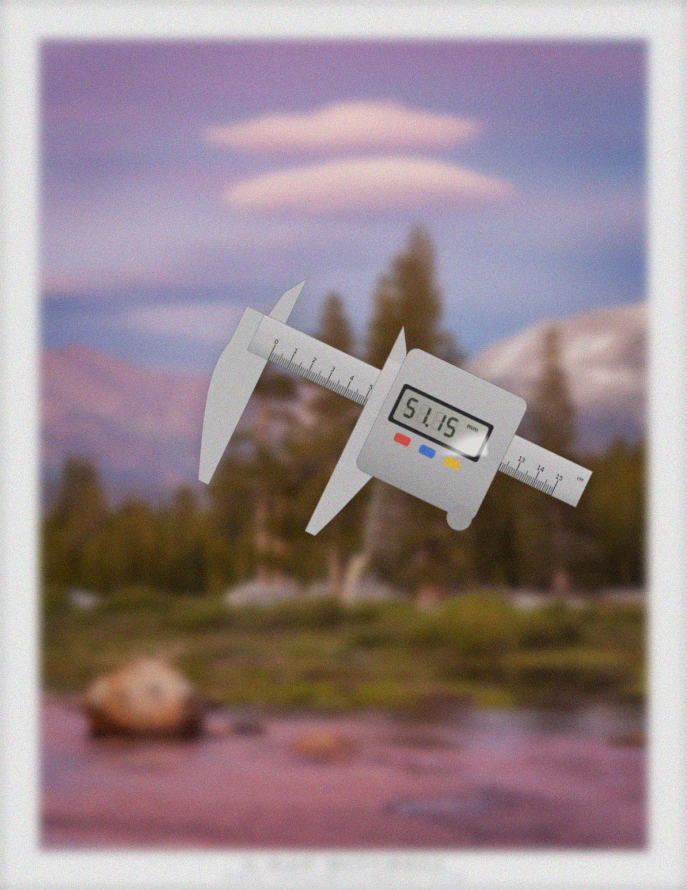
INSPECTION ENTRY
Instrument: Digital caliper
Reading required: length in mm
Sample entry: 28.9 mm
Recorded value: 51.15 mm
